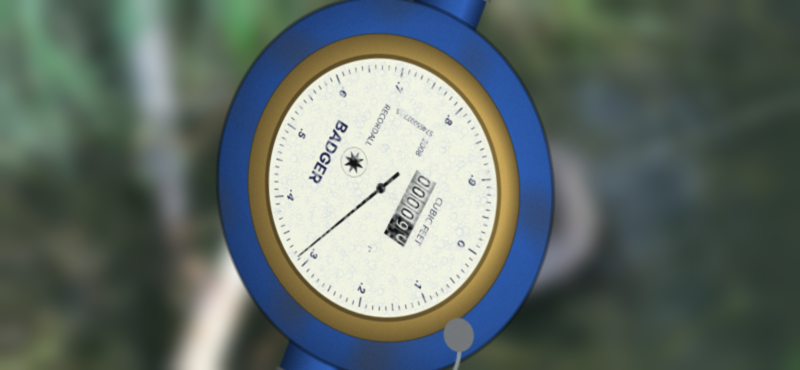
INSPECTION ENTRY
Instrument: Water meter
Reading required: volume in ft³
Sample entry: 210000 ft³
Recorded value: 90.31 ft³
